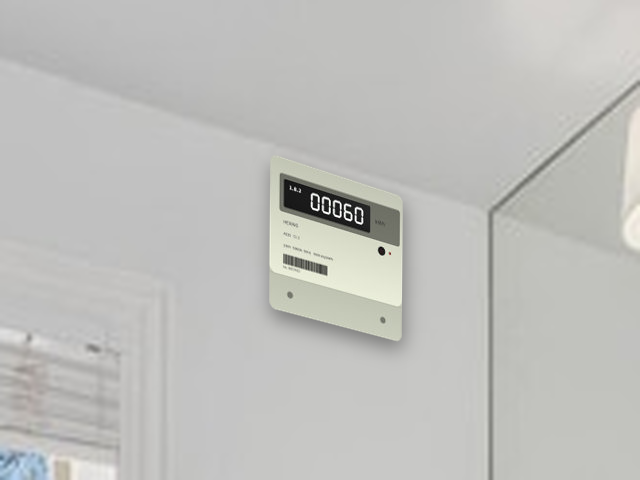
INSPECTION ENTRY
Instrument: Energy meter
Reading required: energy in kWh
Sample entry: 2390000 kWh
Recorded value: 60 kWh
